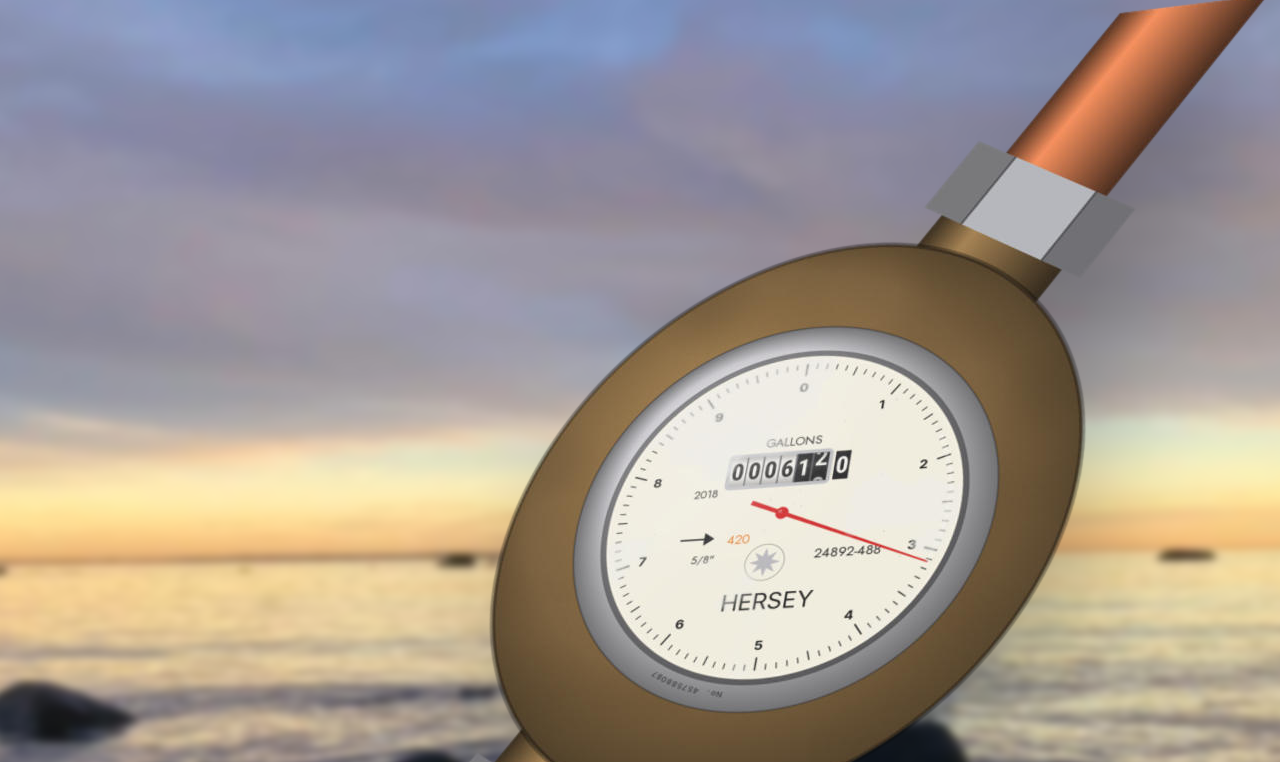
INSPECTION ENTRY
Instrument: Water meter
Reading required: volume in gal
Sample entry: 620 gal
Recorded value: 6123.1 gal
